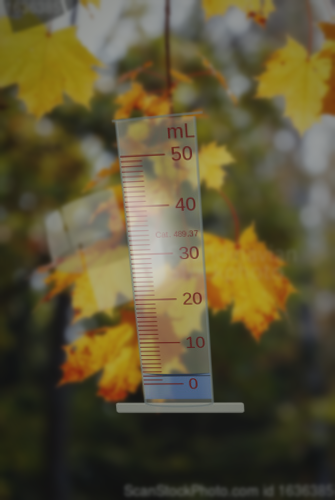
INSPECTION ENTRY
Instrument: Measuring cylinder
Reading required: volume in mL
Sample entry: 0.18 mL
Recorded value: 2 mL
